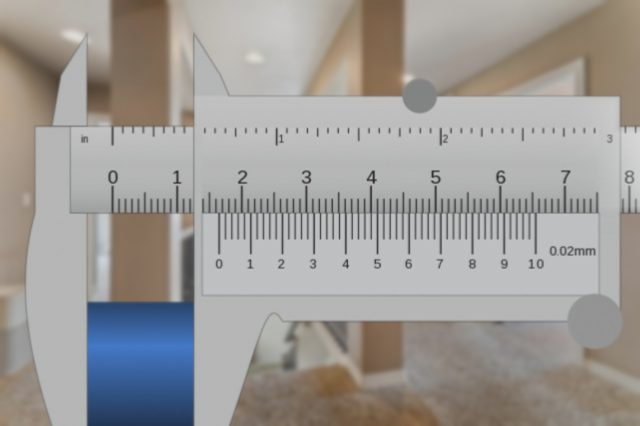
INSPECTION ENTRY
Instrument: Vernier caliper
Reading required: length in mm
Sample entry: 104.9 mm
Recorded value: 16.5 mm
